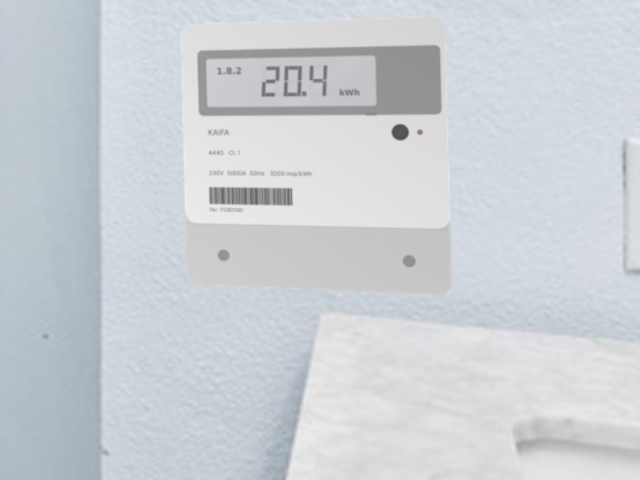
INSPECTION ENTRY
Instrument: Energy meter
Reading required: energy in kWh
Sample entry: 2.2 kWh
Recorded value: 20.4 kWh
